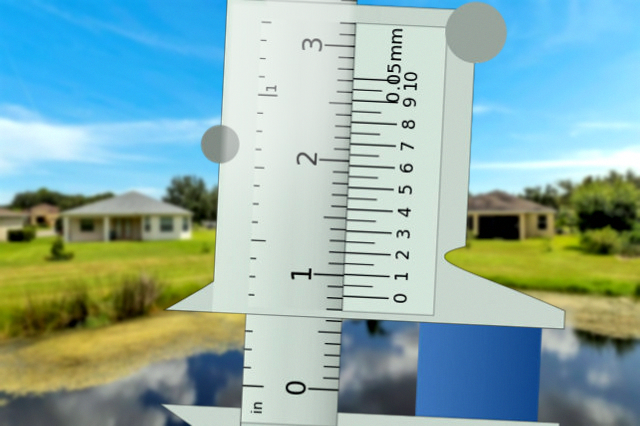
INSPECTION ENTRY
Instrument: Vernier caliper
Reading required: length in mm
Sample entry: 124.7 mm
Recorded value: 8.2 mm
